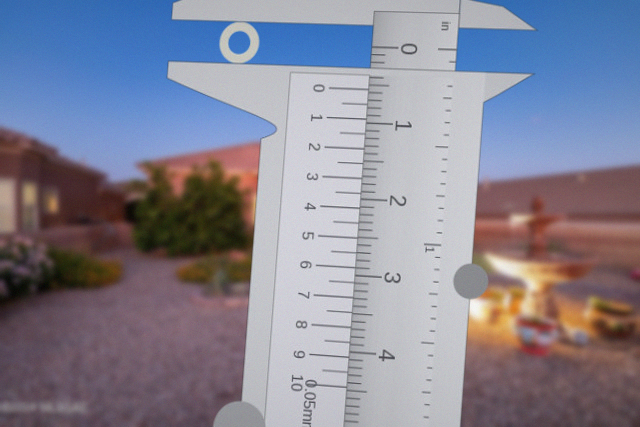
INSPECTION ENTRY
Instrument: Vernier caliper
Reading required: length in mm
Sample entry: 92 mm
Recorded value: 5.6 mm
